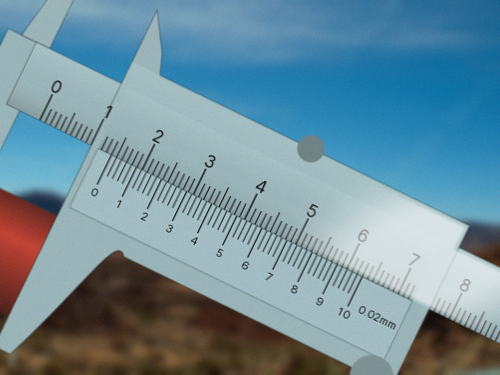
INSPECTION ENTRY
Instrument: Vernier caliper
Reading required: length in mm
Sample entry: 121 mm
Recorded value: 14.0 mm
